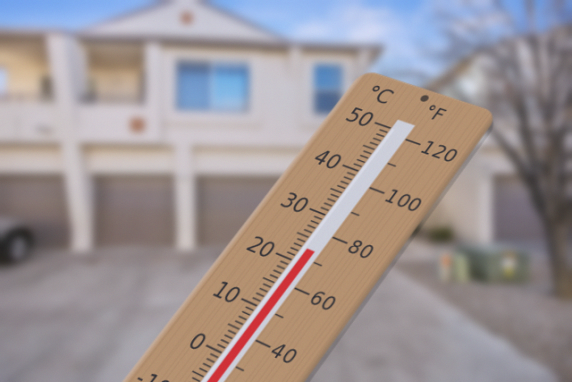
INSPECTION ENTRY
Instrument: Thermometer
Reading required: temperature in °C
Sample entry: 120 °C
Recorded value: 23 °C
